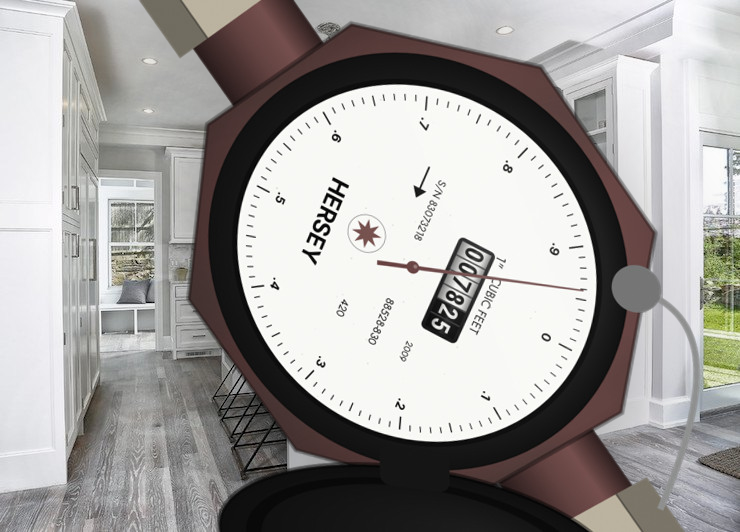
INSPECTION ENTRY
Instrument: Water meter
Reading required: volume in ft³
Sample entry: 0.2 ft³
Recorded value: 7824.94 ft³
